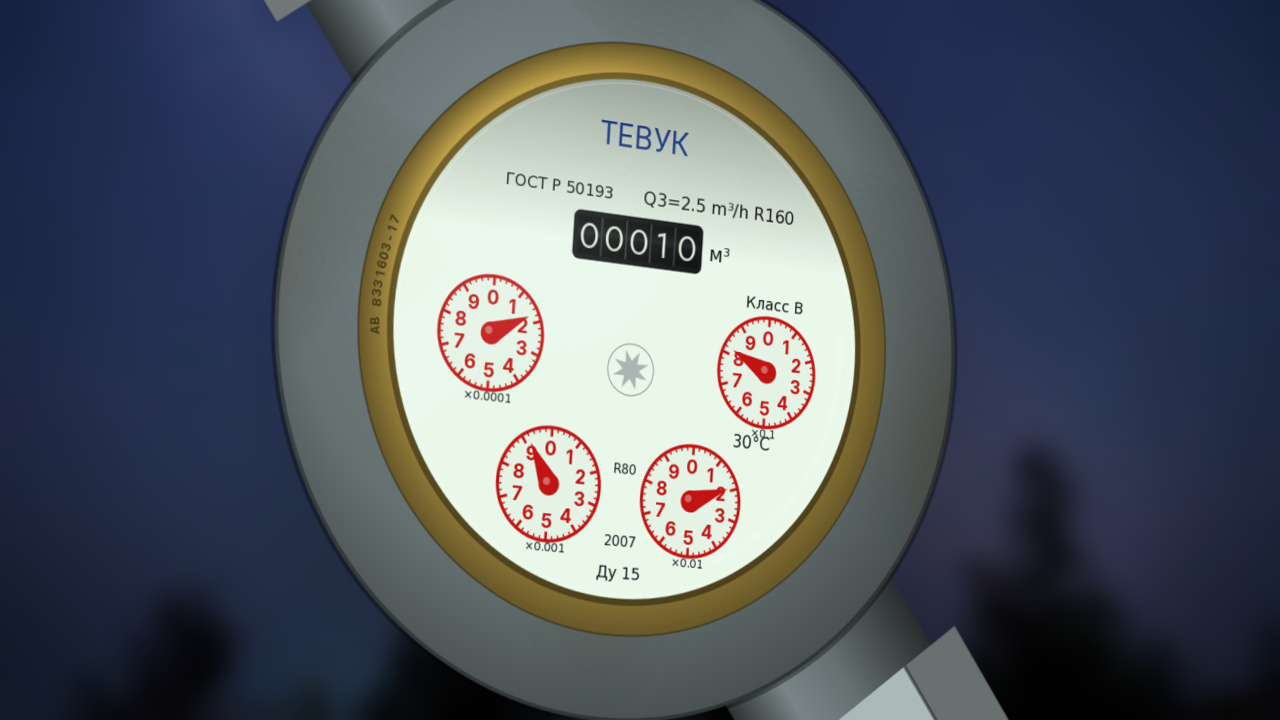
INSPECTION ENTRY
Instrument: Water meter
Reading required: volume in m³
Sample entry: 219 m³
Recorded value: 10.8191 m³
